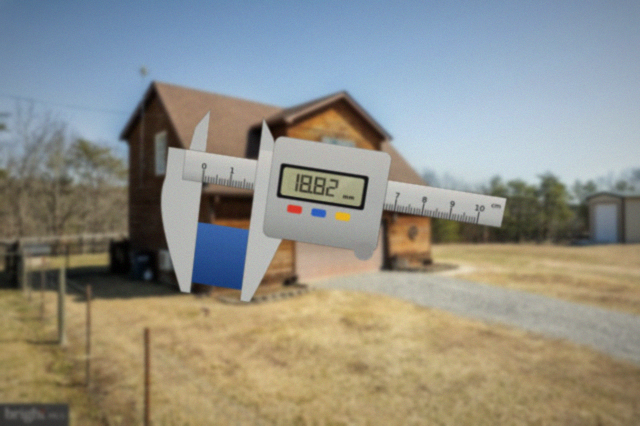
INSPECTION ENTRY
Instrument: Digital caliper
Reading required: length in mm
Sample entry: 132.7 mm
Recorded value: 18.82 mm
